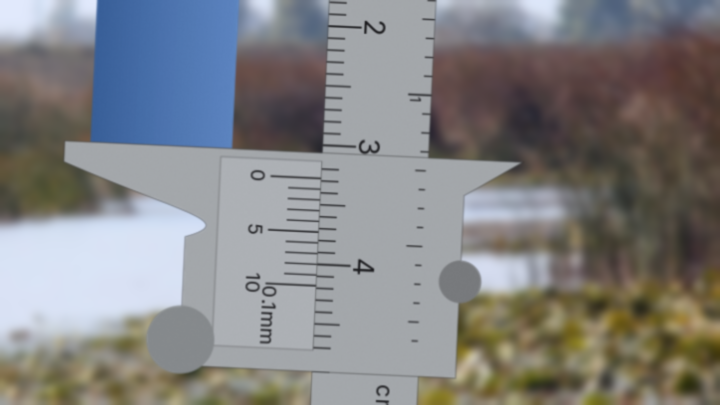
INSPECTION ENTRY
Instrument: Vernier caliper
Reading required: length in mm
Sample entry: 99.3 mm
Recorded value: 32.8 mm
